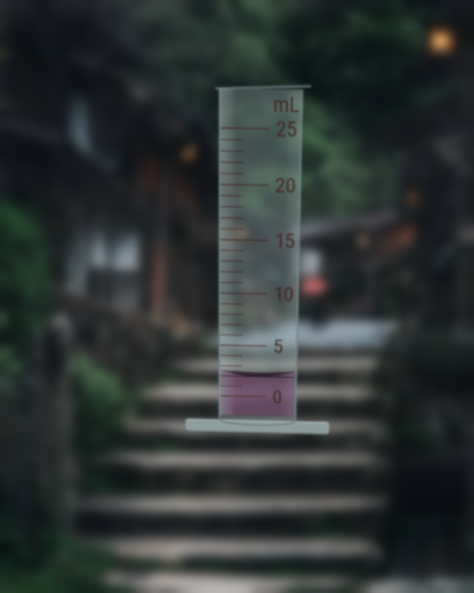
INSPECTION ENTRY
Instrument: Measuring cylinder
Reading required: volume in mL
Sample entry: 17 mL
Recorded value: 2 mL
